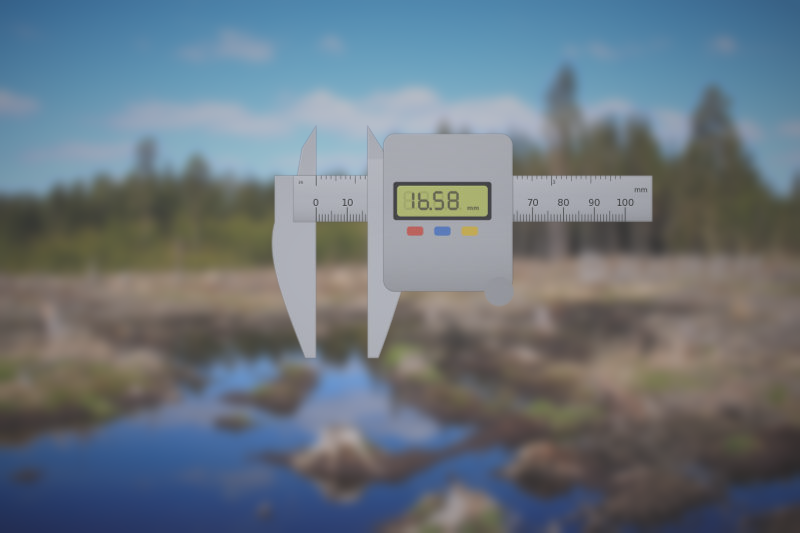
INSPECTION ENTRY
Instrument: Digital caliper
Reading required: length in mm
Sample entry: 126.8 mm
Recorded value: 16.58 mm
